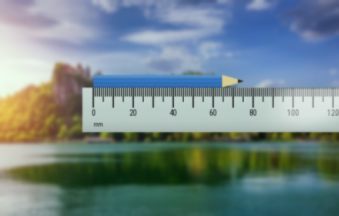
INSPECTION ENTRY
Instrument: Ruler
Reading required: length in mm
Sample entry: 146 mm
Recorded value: 75 mm
